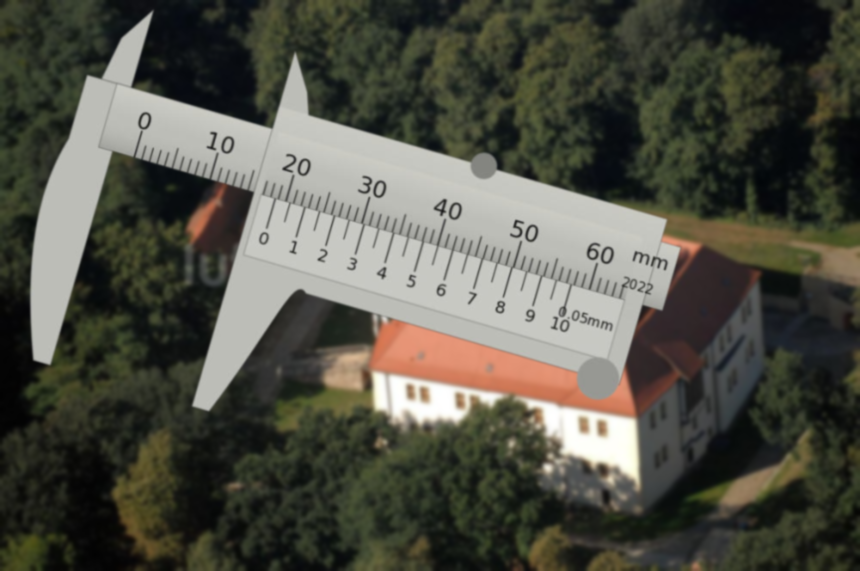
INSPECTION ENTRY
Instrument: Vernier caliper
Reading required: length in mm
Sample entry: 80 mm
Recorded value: 18.6 mm
